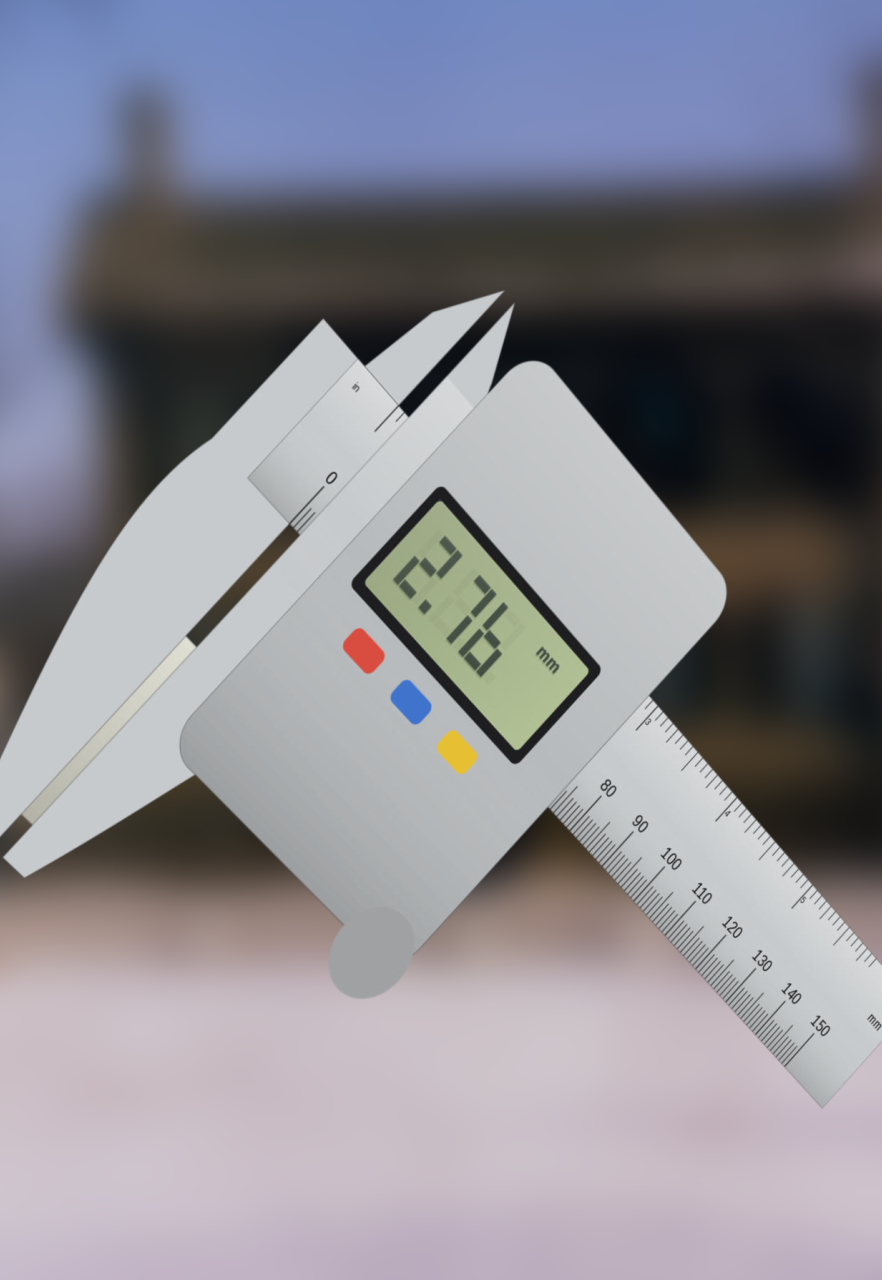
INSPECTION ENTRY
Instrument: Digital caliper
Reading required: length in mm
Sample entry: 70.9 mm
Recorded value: 2.76 mm
